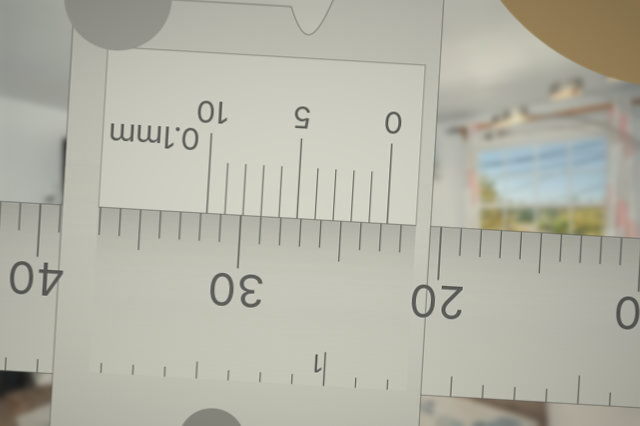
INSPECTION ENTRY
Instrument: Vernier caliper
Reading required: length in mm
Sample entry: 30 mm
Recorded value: 22.7 mm
